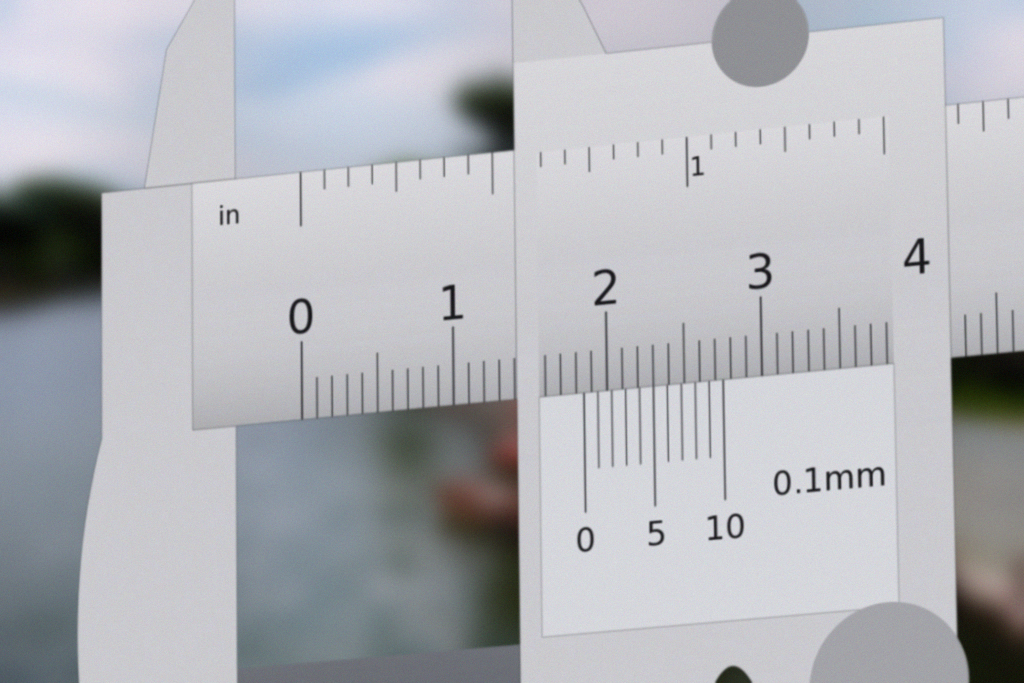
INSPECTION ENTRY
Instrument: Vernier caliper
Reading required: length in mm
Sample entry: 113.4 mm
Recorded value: 18.5 mm
